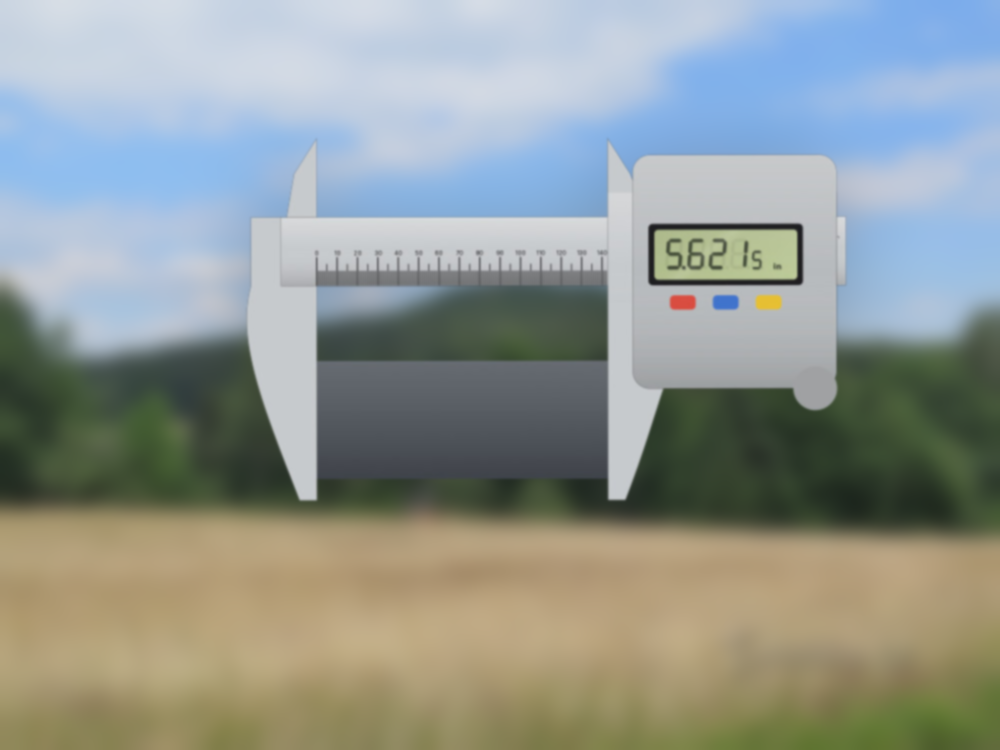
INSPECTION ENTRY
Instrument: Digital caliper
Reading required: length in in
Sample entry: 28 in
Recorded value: 5.6215 in
